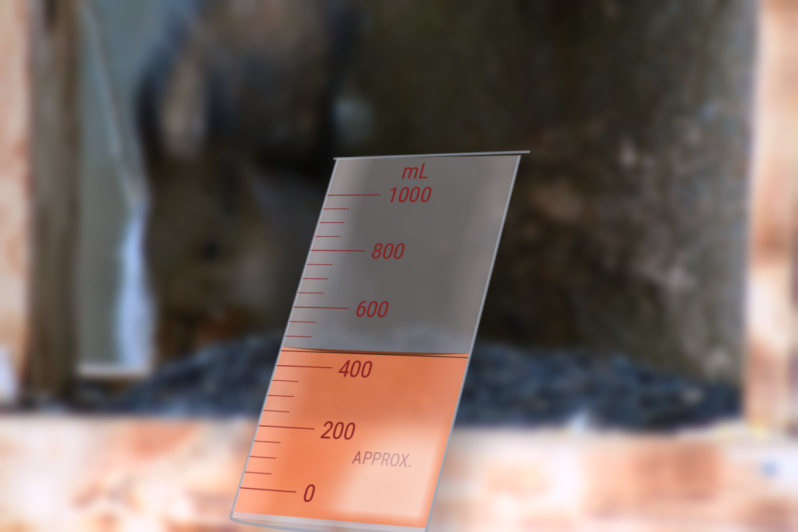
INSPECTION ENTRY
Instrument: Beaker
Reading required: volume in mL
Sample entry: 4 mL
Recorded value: 450 mL
